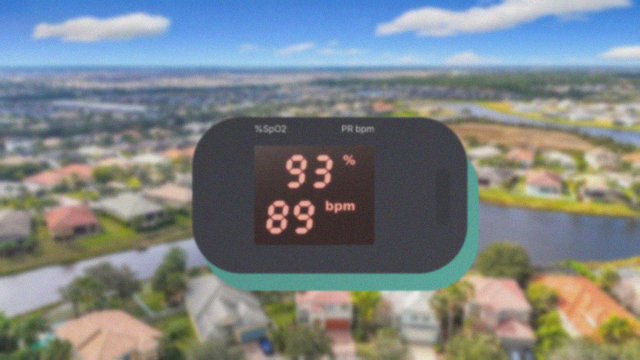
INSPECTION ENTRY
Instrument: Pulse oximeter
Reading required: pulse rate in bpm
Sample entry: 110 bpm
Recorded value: 89 bpm
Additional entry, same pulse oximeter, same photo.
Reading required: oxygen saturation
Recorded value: 93 %
